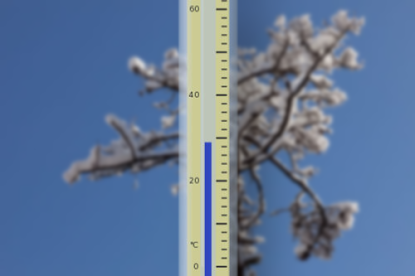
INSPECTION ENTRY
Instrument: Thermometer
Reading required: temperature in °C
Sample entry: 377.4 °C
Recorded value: 29 °C
